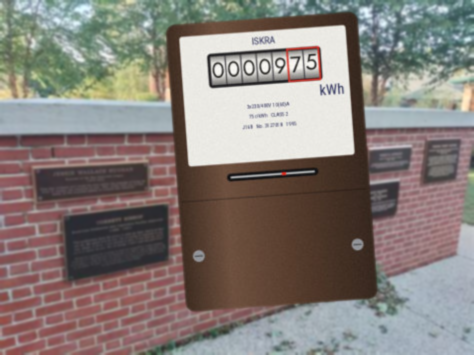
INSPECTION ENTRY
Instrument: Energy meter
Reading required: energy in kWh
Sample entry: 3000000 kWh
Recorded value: 9.75 kWh
